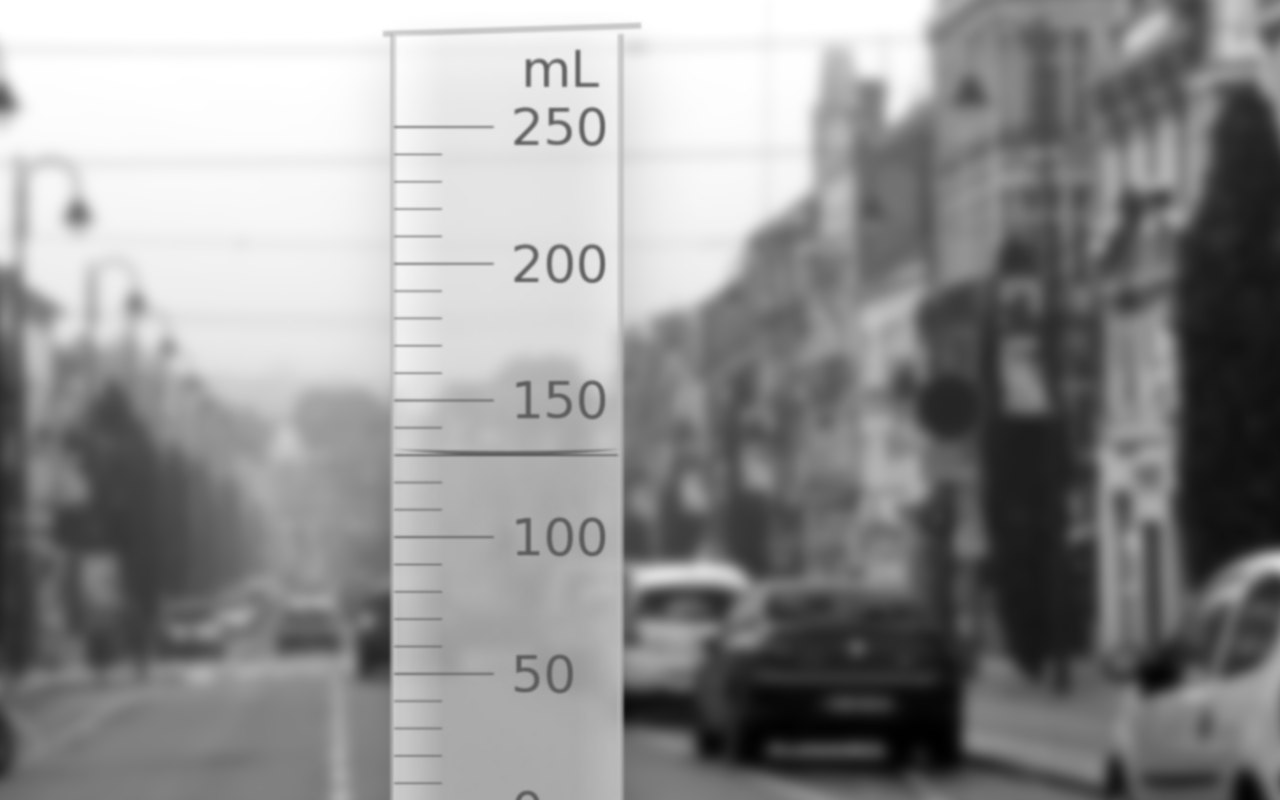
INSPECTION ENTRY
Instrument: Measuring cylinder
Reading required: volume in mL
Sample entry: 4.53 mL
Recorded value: 130 mL
